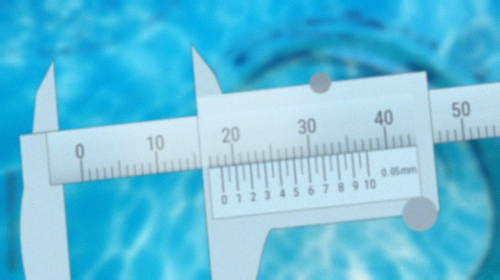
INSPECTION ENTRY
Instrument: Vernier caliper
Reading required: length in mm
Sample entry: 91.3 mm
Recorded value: 18.4 mm
